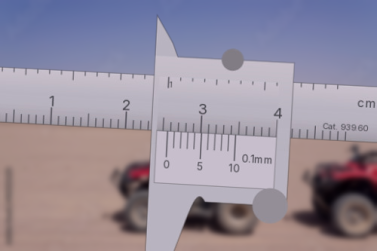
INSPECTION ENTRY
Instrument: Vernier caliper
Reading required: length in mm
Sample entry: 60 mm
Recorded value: 25.6 mm
